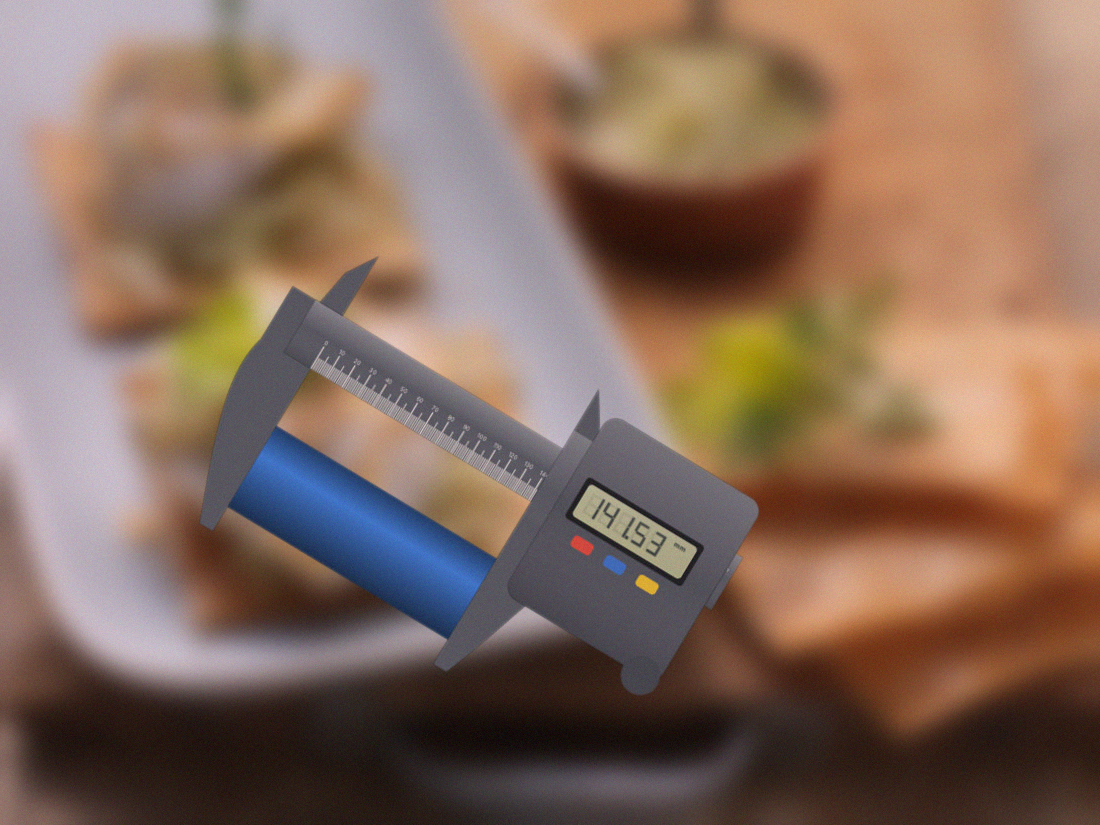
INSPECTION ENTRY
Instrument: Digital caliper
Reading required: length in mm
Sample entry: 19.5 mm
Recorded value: 141.53 mm
